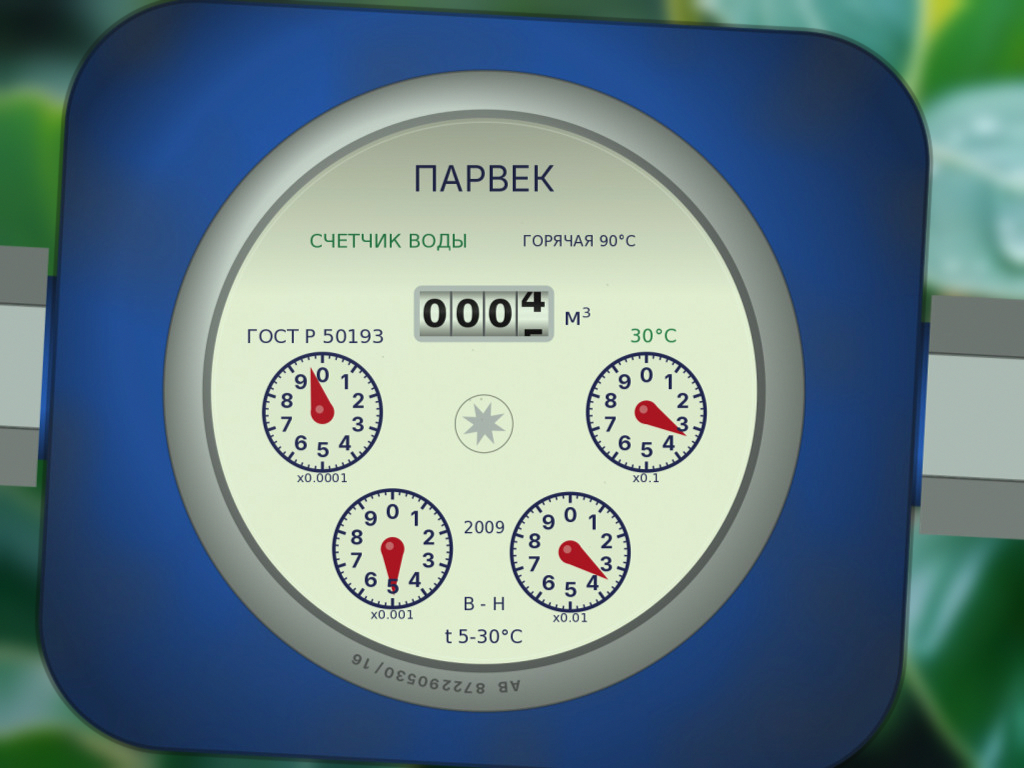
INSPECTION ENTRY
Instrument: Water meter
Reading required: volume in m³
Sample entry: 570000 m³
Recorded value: 4.3349 m³
